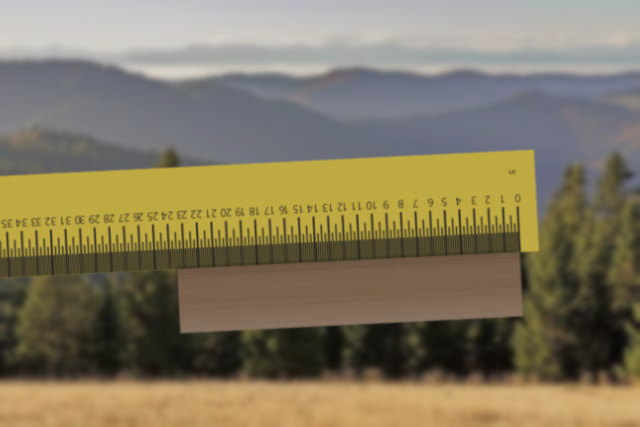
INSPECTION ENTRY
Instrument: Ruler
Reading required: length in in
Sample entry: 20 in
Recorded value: 23.5 in
